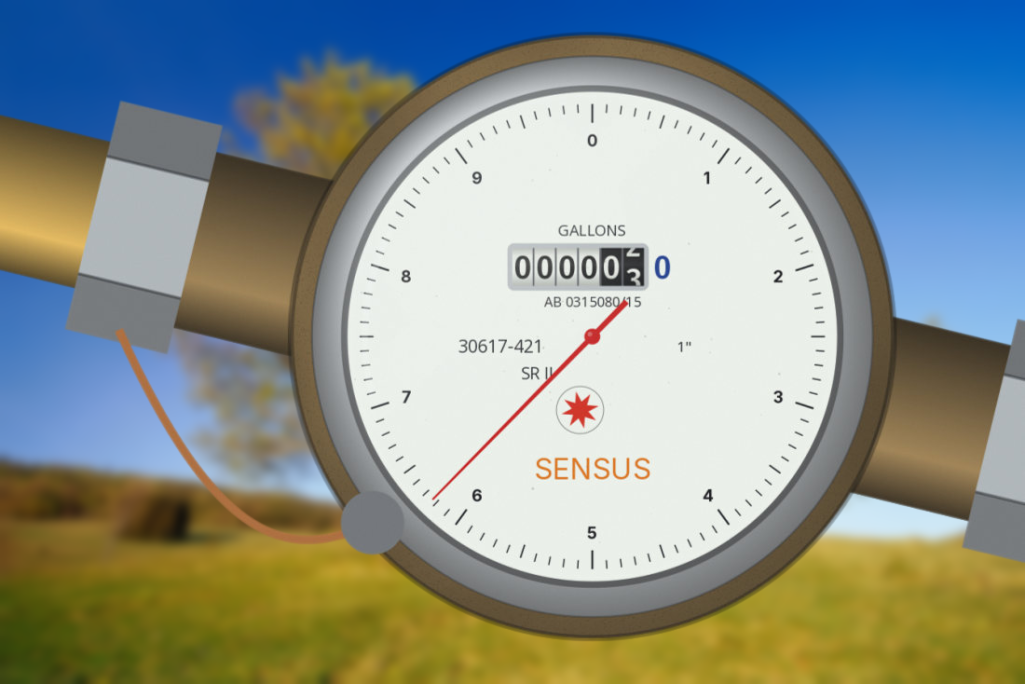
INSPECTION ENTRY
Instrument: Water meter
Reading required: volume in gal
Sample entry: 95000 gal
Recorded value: 26.2 gal
